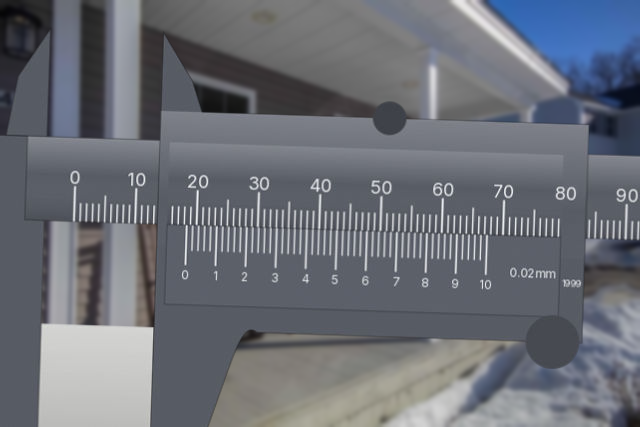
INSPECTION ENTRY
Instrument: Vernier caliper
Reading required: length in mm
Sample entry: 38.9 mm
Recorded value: 18.4 mm
